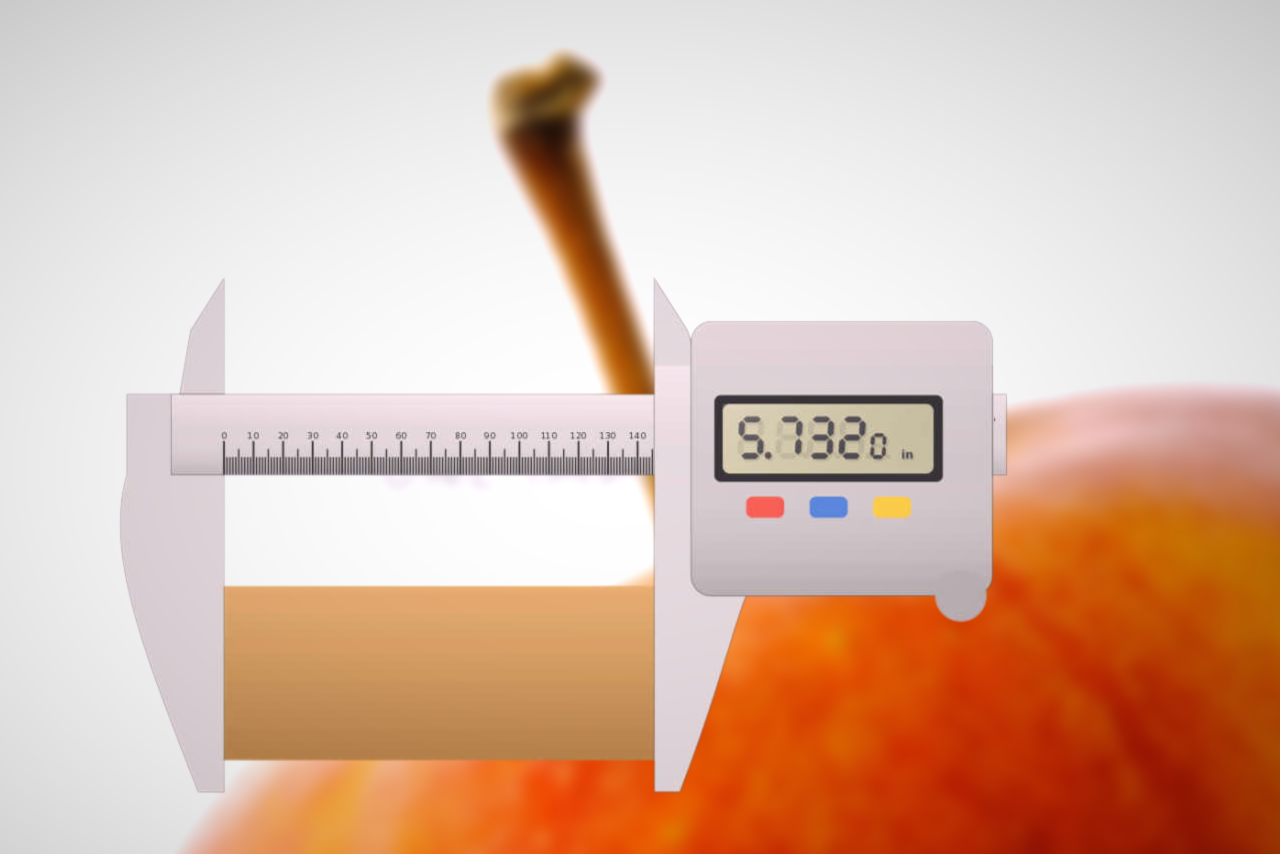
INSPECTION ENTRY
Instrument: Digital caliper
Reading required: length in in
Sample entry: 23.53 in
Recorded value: 5.7320 in
